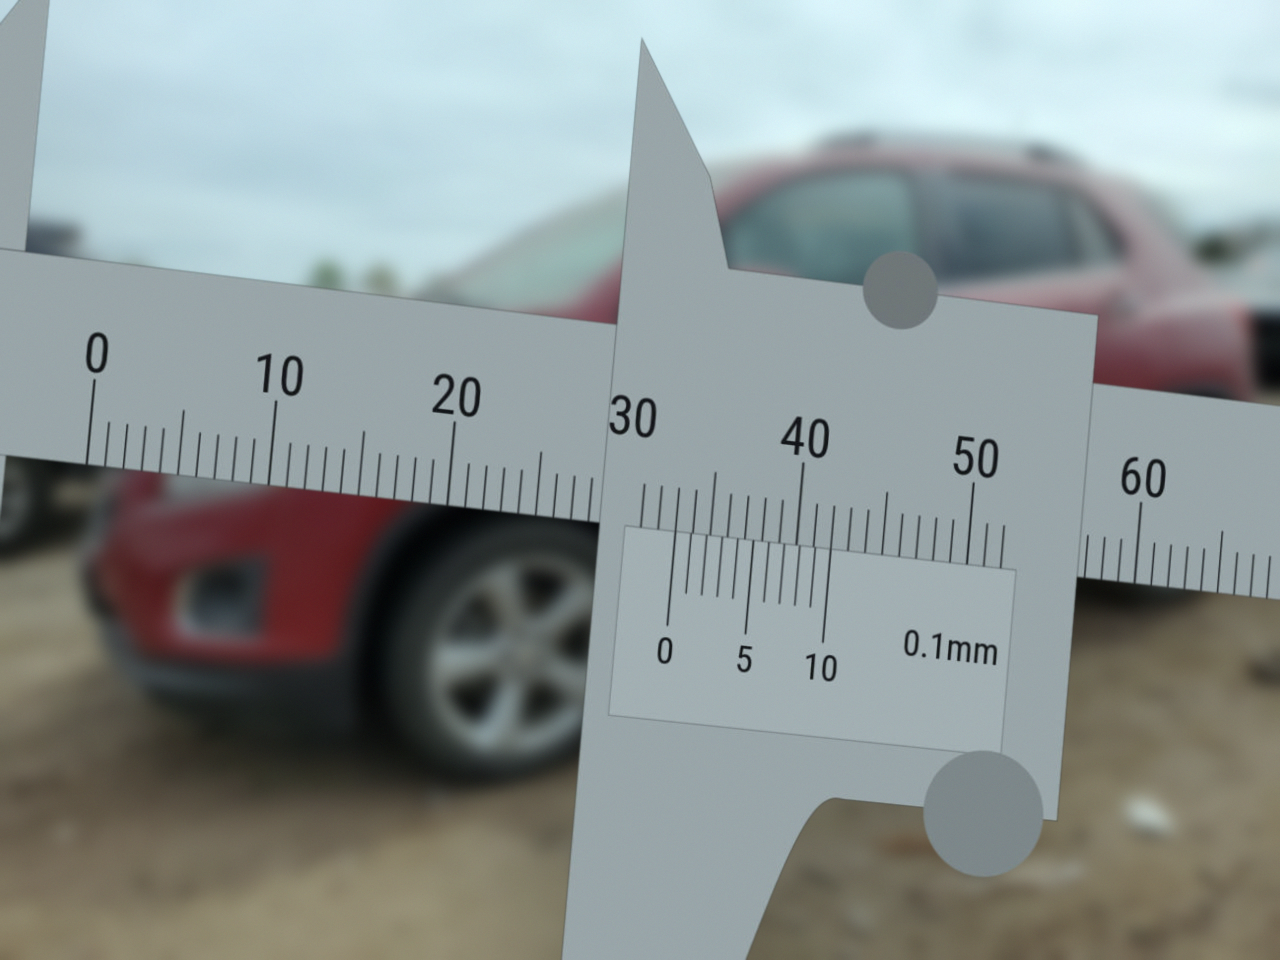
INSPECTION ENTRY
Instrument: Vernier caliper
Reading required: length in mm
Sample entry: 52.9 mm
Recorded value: 33.0 mm
